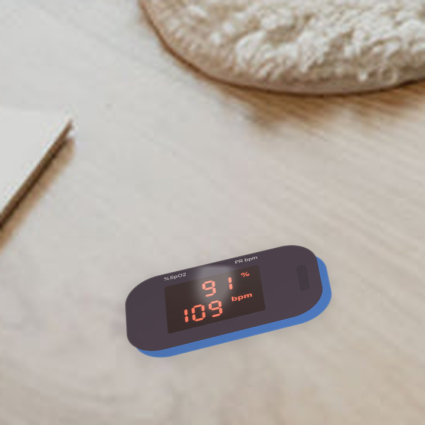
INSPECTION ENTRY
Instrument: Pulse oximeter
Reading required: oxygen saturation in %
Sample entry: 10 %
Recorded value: 91 %
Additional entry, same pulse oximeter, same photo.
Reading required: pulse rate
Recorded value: 109 bpm
